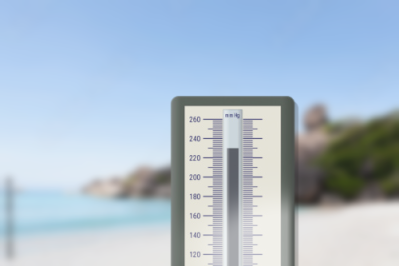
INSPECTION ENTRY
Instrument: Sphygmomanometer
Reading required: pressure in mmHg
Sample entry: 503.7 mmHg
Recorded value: 230 mmHg
